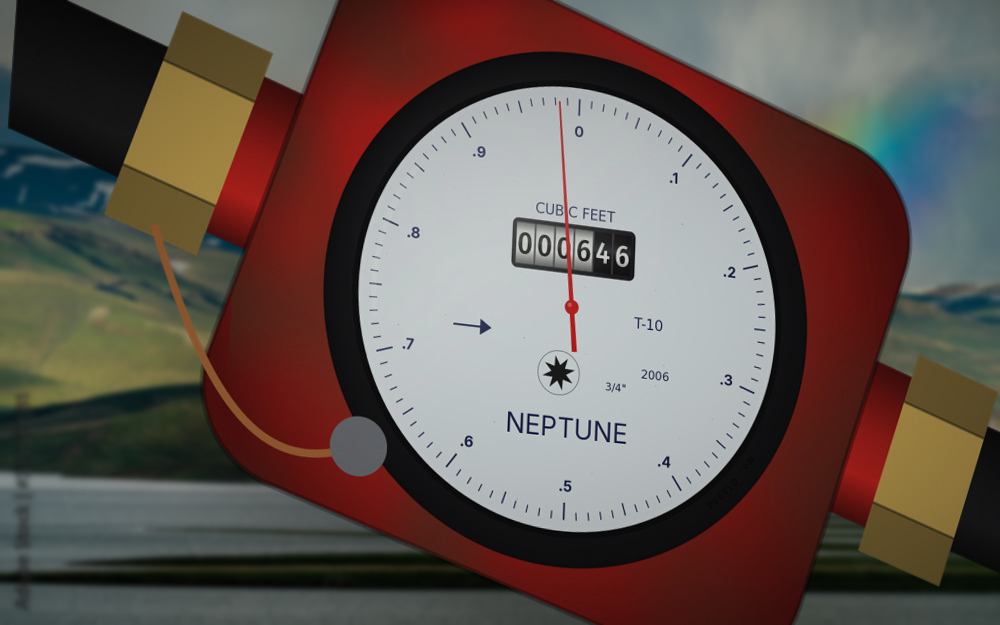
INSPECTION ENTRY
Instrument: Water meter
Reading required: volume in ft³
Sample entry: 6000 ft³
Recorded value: 645.98 ft³
